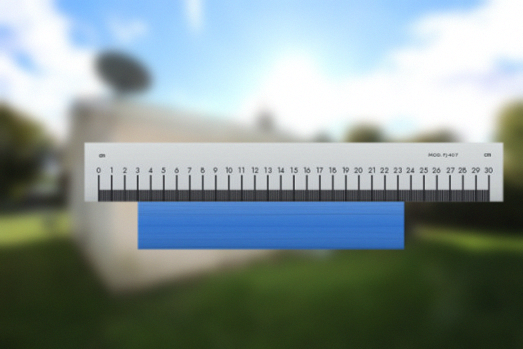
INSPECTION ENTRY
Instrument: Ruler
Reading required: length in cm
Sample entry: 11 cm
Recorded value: 20.5 cm
